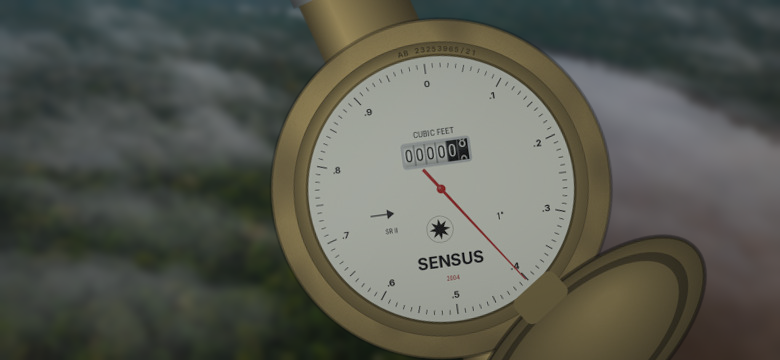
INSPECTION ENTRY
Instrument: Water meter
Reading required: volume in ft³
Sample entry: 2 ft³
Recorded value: 8.40 ft³
